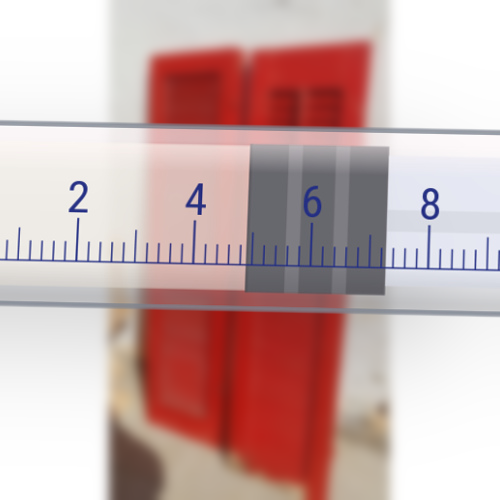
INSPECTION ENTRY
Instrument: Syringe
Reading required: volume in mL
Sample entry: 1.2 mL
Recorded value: 4.9 mL
